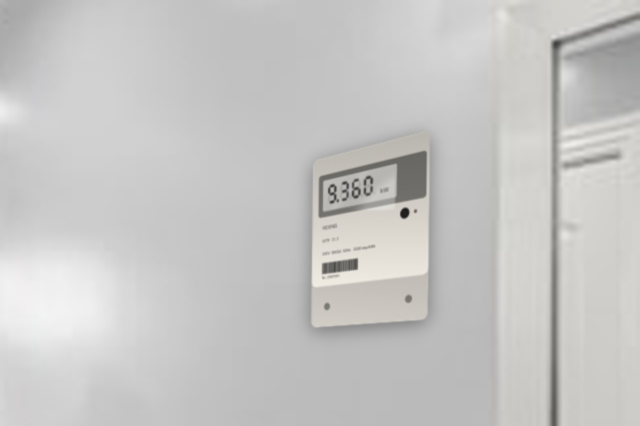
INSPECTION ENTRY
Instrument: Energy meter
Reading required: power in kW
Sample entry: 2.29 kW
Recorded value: 9.360 kW
